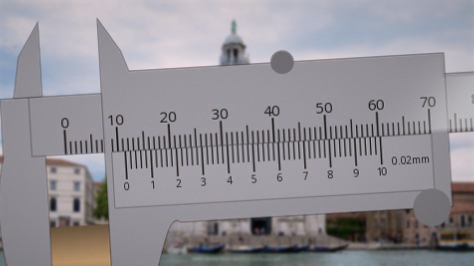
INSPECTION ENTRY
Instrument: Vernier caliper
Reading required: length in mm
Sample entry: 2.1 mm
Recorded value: 11.4 mm
